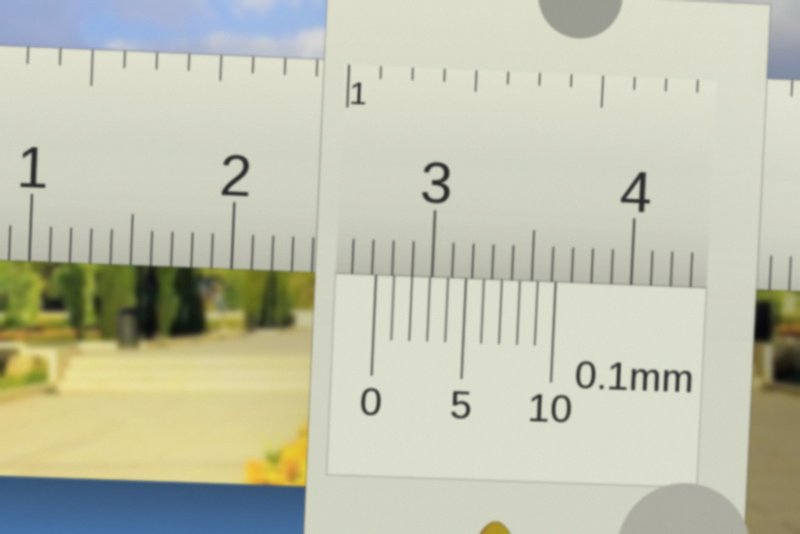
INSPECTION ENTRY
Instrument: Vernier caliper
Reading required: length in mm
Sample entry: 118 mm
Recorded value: 27.2 mm
